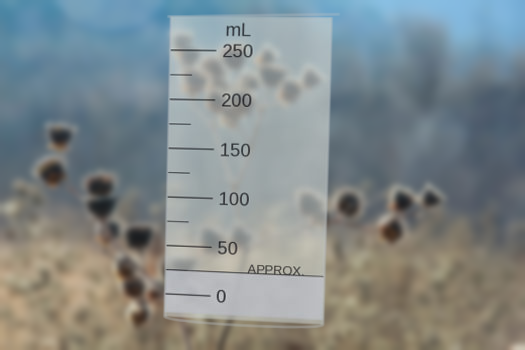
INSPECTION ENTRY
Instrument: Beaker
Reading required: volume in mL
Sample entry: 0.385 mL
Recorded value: 25 mL
